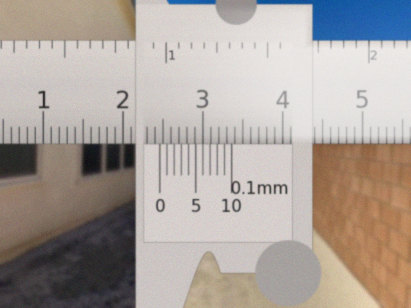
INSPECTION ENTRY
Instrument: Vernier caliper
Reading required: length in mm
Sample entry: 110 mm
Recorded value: 24.6 mm
